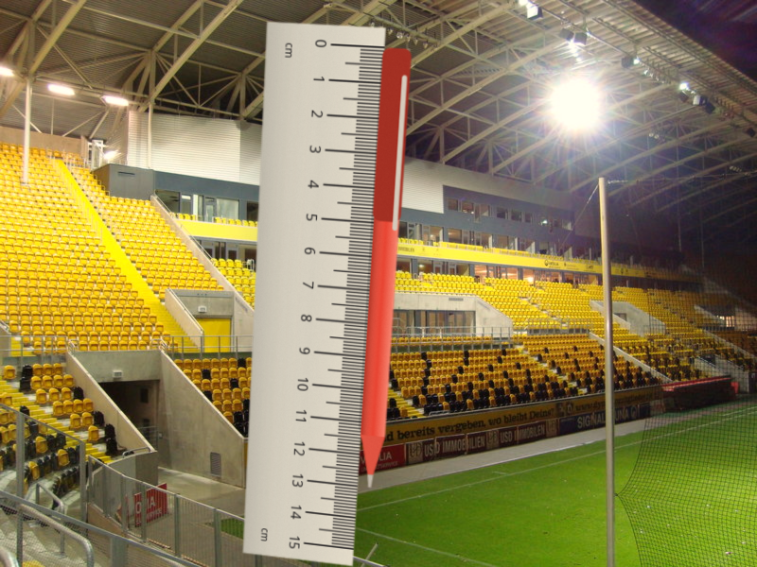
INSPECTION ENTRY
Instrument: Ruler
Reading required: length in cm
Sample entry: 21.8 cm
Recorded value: 13 cm
